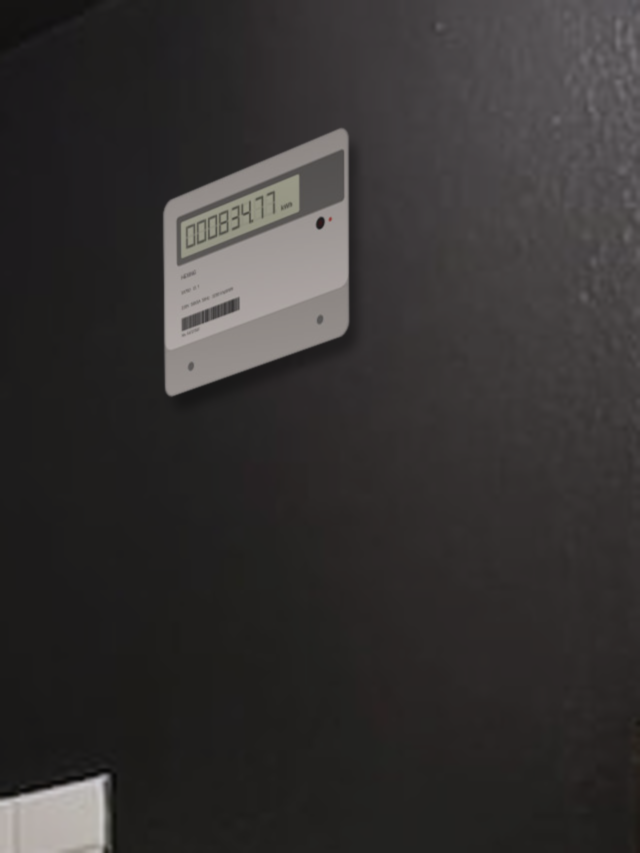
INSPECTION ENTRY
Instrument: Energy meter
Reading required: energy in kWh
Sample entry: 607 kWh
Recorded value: 834.77 kWh
